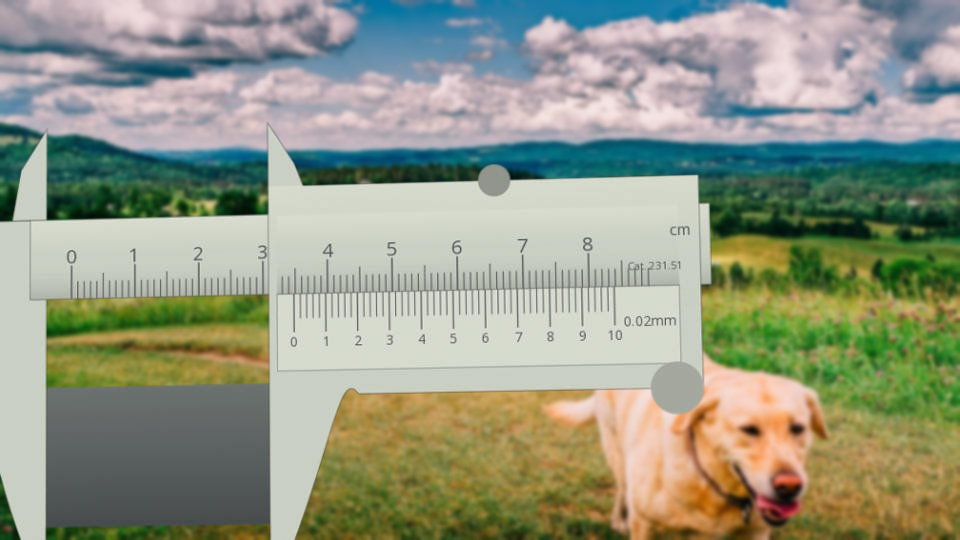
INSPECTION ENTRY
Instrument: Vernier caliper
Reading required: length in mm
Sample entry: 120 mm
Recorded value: 34.8 mm
